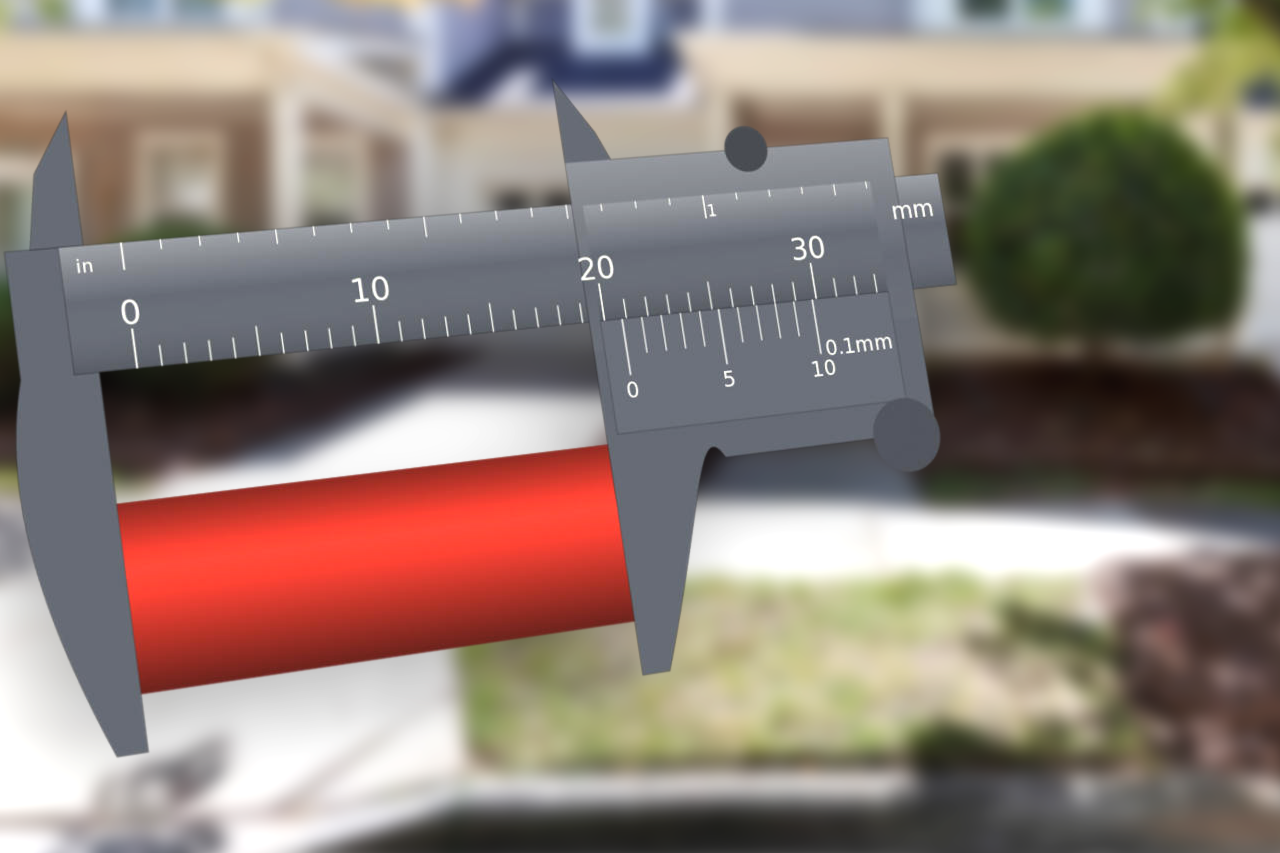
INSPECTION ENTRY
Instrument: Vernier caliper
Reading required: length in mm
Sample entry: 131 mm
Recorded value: 20.8 mm
